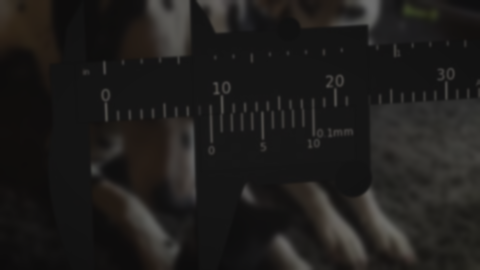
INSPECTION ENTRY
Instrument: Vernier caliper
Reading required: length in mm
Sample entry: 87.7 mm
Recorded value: 9.0 mm
